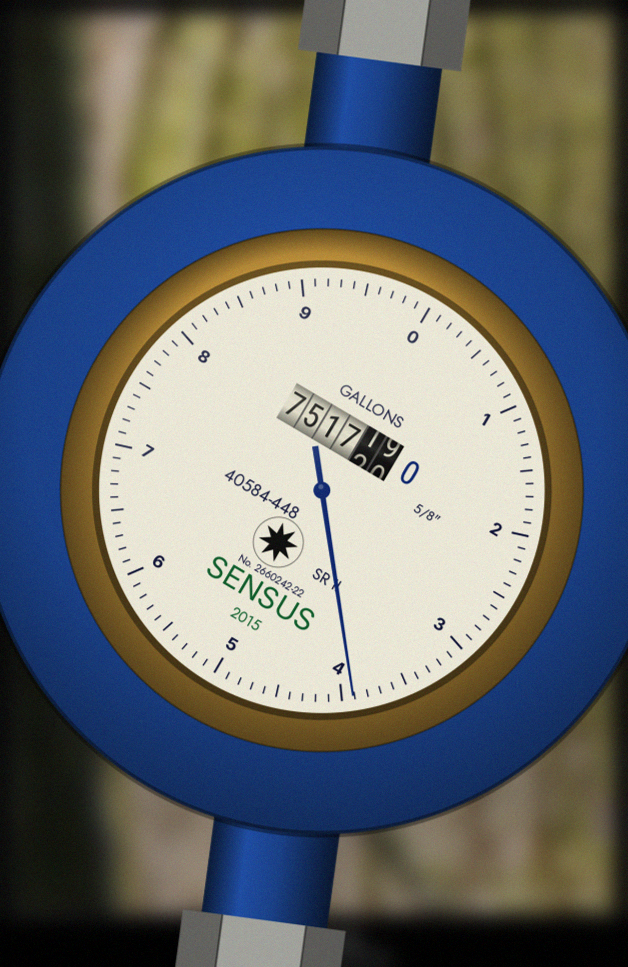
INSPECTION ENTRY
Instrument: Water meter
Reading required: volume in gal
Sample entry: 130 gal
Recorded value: 7517193.9 gal
